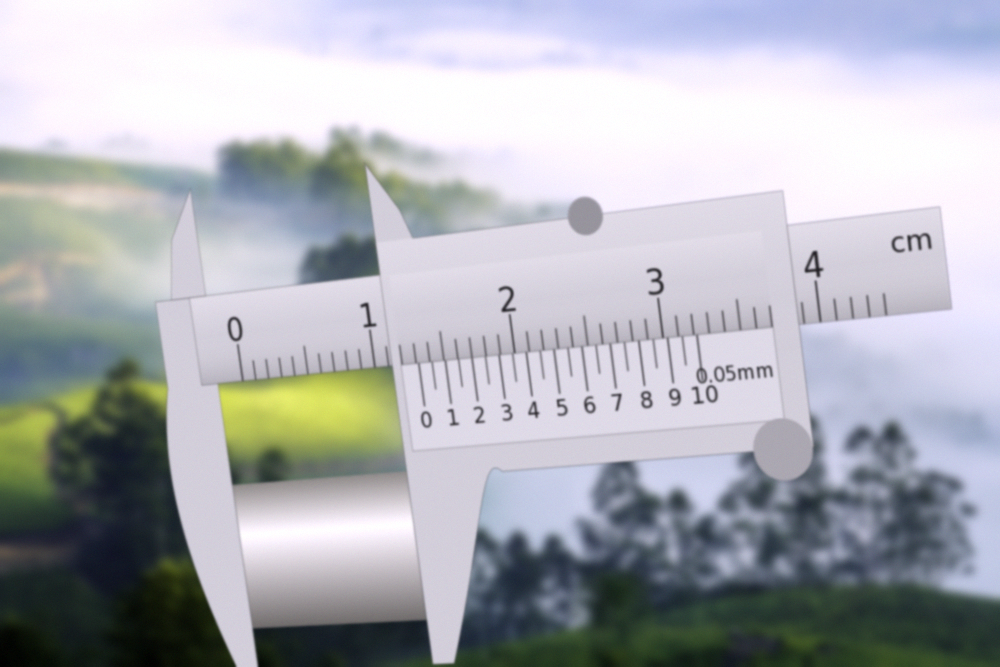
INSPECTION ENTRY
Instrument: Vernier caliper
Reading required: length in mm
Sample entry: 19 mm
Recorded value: 13.2 mm
